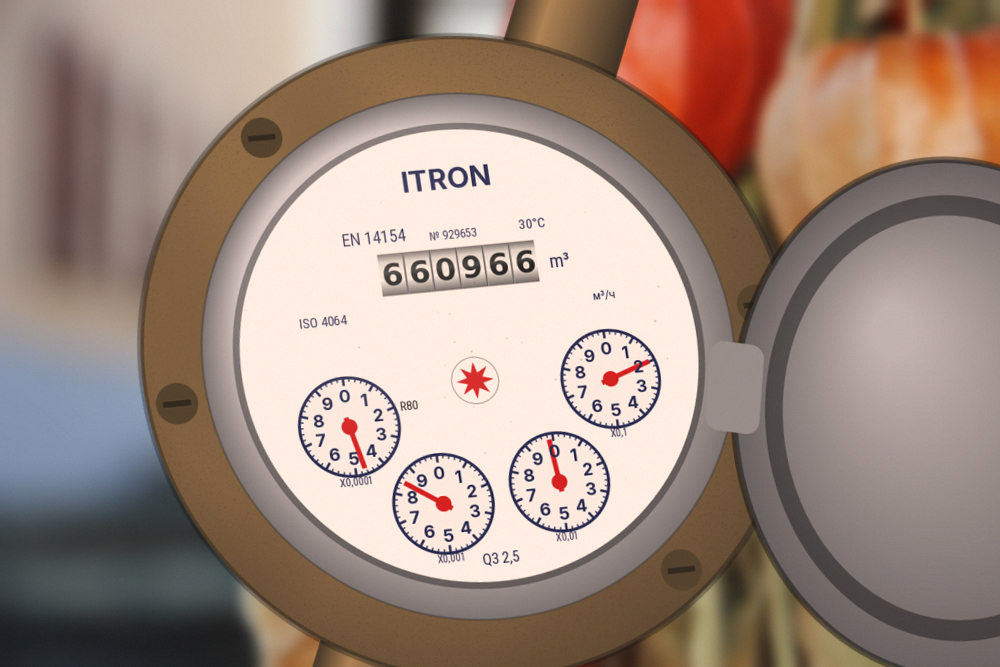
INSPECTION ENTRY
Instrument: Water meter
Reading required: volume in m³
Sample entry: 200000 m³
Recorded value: 660966.1984 m³
